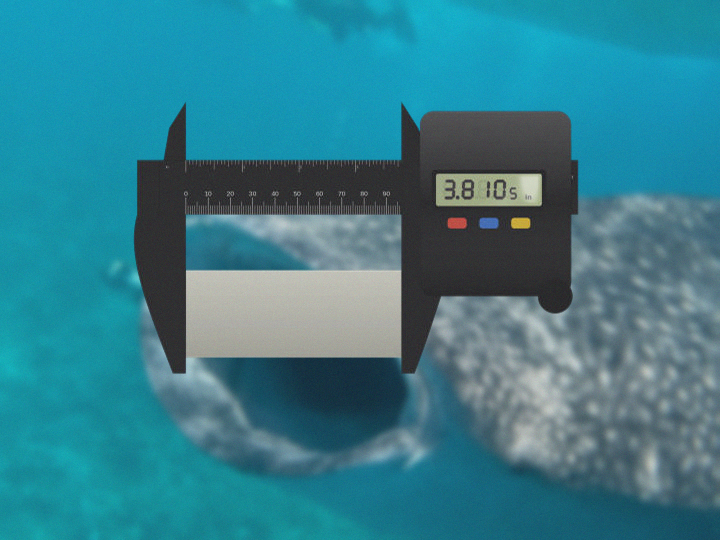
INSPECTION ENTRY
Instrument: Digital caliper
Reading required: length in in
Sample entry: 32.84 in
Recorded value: 3.8105 in
